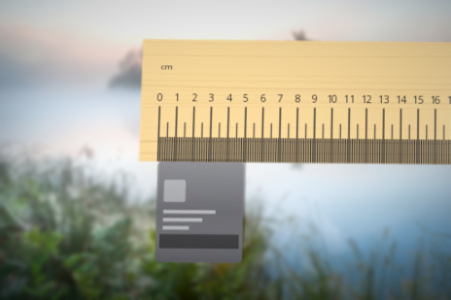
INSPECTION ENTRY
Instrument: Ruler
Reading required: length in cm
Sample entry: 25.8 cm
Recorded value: 5 cm
